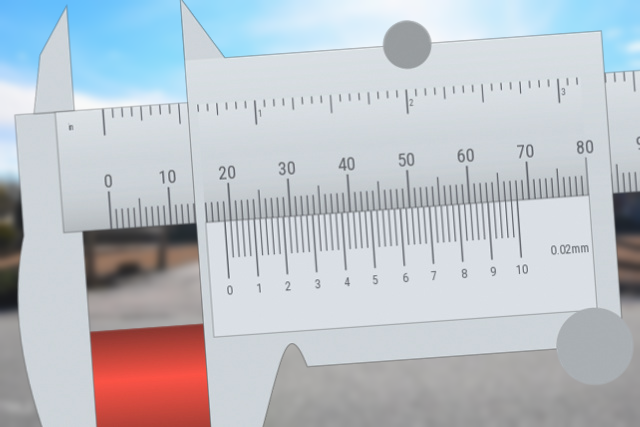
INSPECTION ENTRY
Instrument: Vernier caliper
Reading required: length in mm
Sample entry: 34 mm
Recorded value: 19.0 mm
